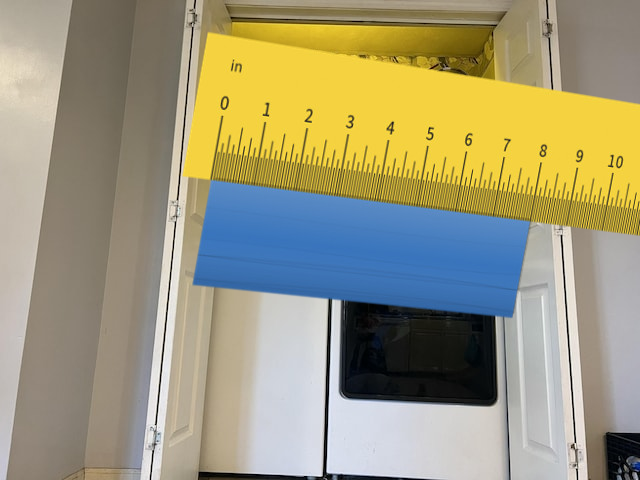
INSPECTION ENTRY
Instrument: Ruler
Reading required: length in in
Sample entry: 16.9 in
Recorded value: 8 in
